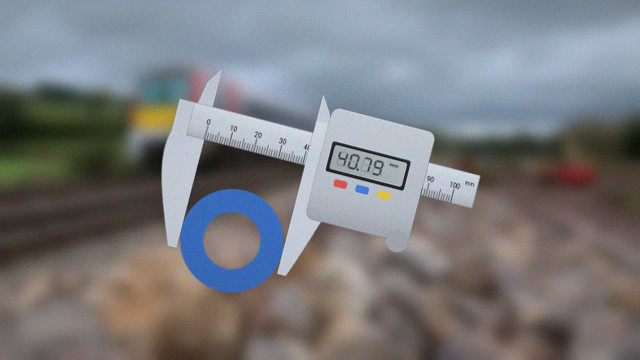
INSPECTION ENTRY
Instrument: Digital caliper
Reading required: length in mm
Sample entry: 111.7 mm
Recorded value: 40.79 mm
